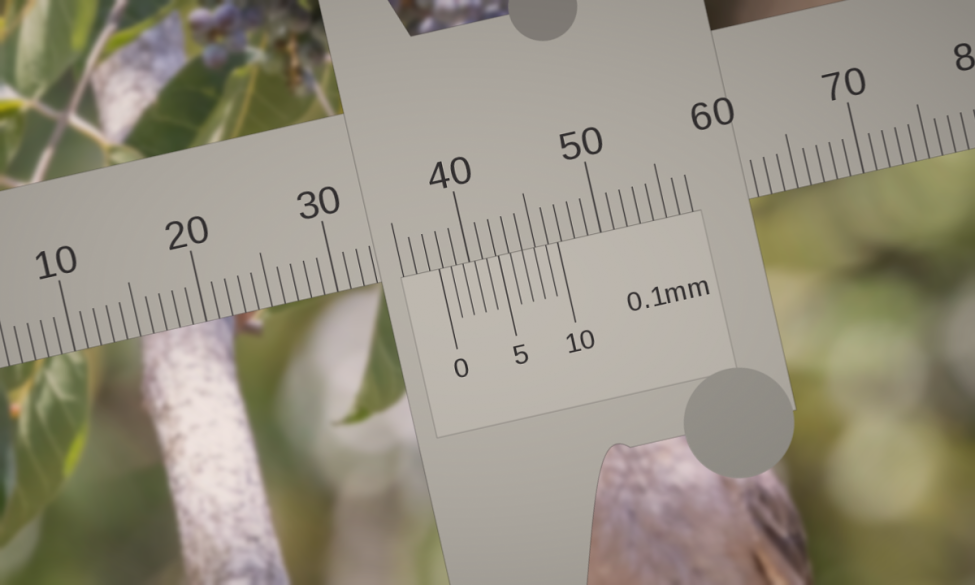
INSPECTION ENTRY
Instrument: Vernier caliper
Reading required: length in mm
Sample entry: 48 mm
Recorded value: 37.7 mm
